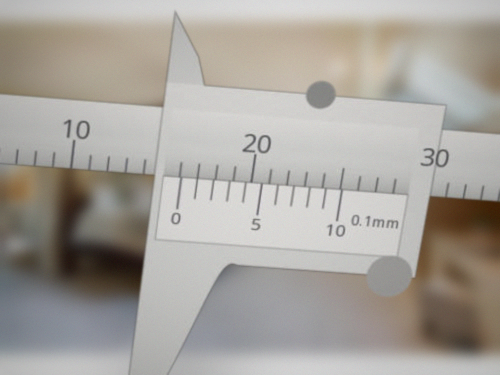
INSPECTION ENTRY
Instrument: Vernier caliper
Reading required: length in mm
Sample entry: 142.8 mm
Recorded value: 16.1 mm
